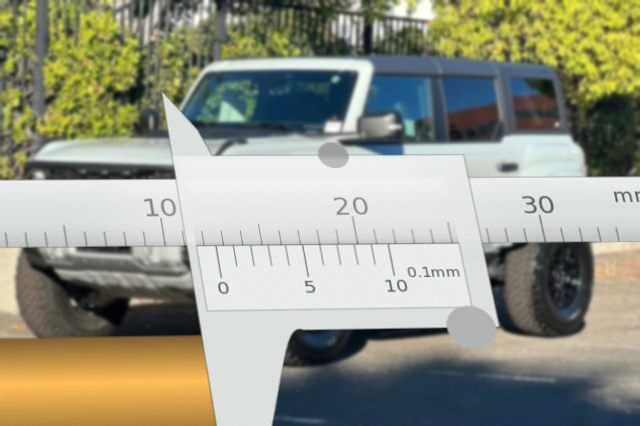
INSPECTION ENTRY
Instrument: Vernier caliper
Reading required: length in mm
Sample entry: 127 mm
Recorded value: 12.6 mm
